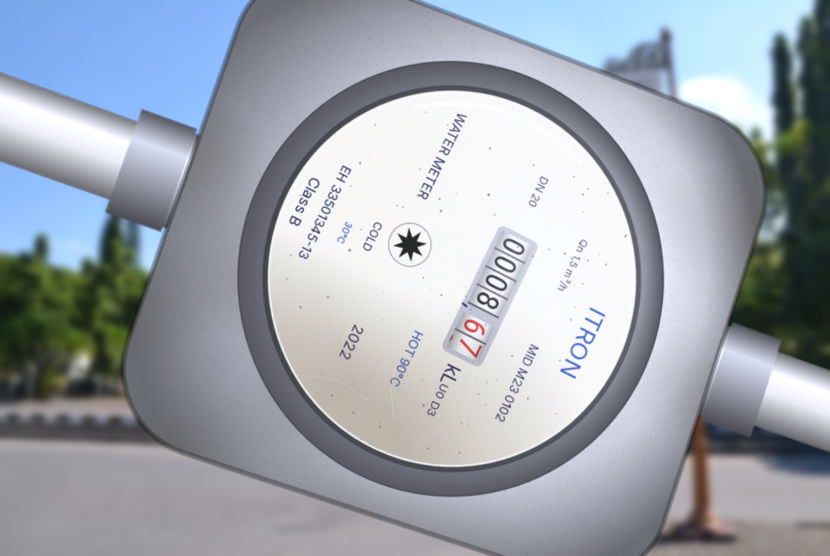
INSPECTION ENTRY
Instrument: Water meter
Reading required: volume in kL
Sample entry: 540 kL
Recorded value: 8.67 kL
